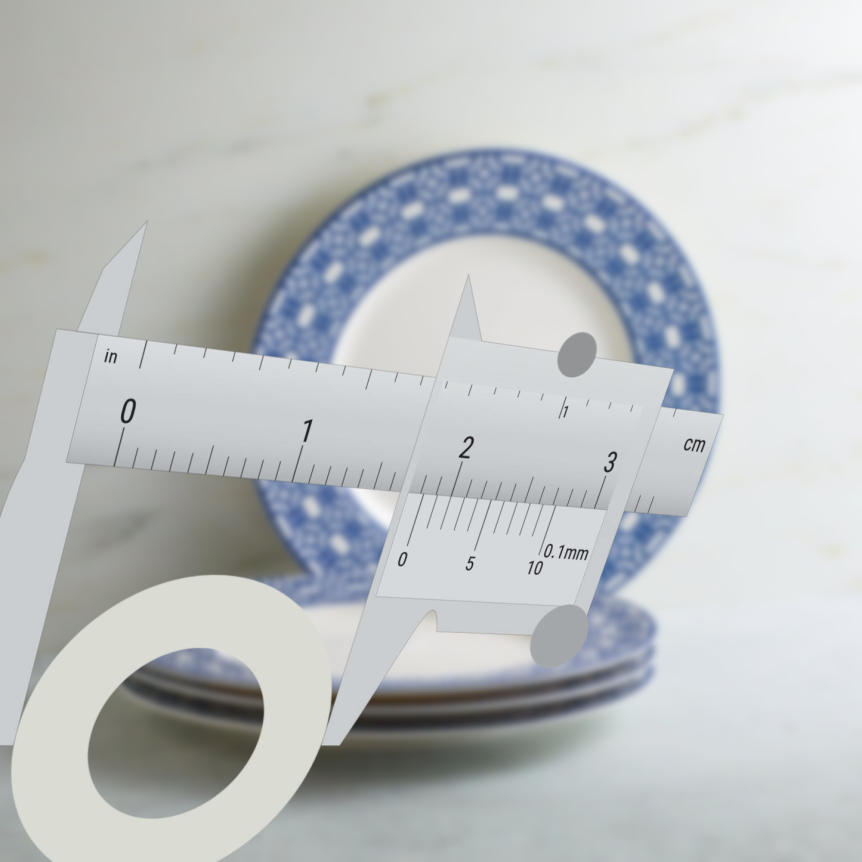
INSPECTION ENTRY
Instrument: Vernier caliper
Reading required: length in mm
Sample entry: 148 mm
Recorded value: 18.2 mm
